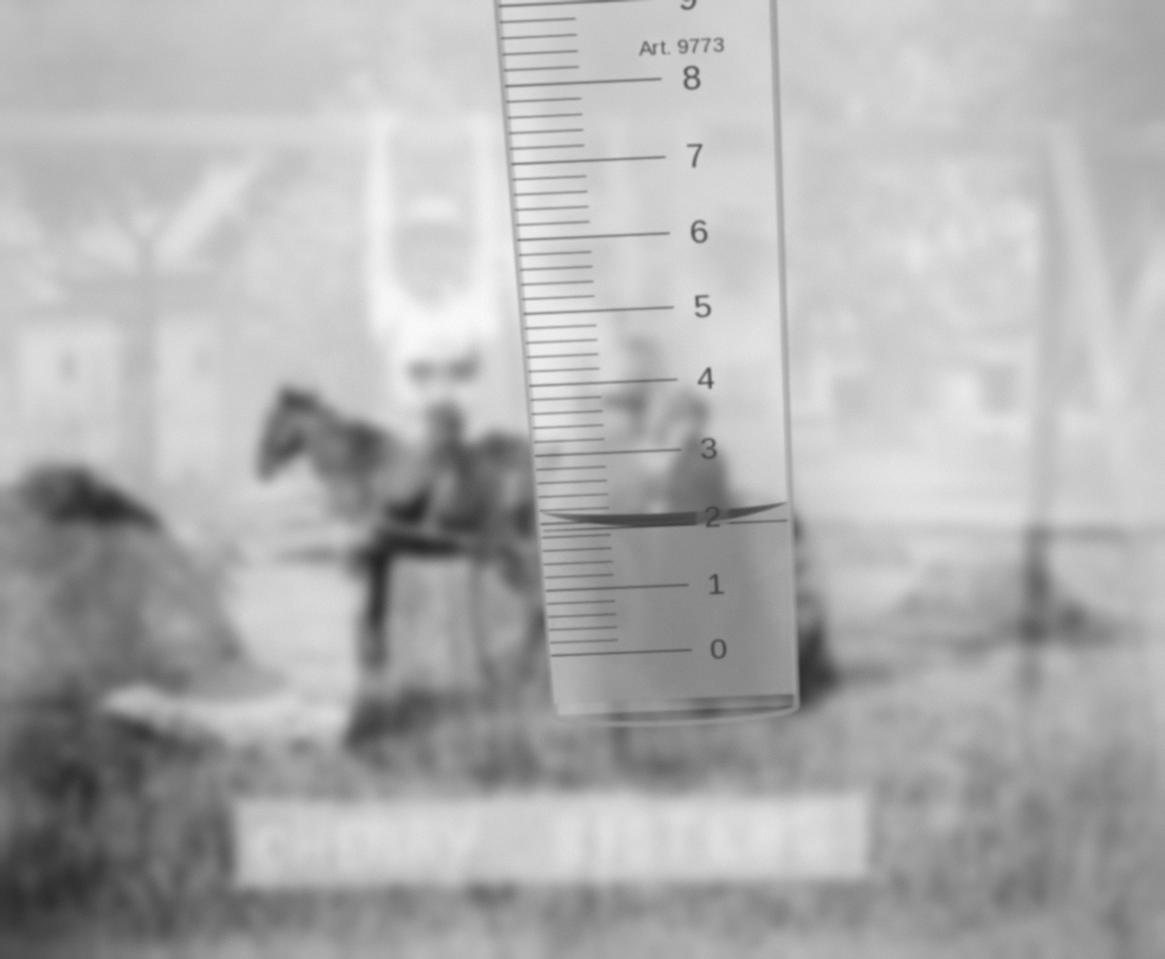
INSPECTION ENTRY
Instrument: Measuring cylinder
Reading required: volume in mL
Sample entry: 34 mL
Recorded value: 1.9 mL
